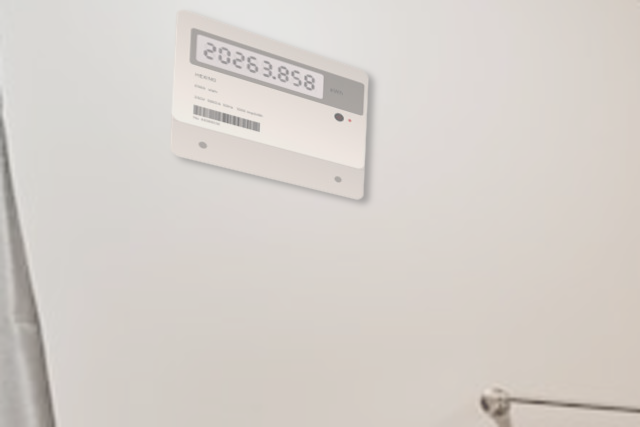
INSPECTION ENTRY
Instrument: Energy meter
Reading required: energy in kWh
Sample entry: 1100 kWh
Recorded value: 20263.858 kWh
